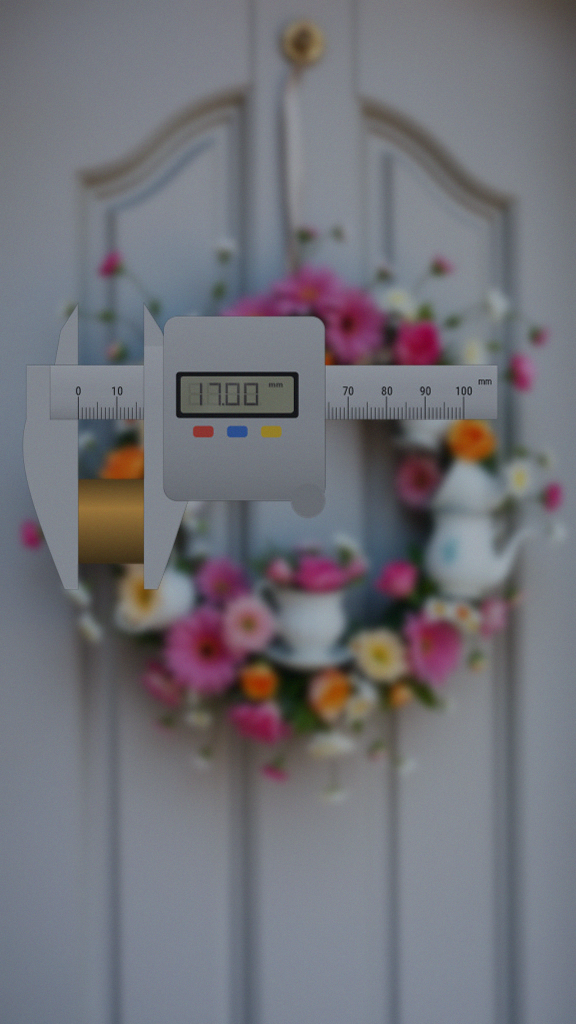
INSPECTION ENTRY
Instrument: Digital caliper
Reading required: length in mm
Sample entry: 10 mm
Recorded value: 17.00 mm
